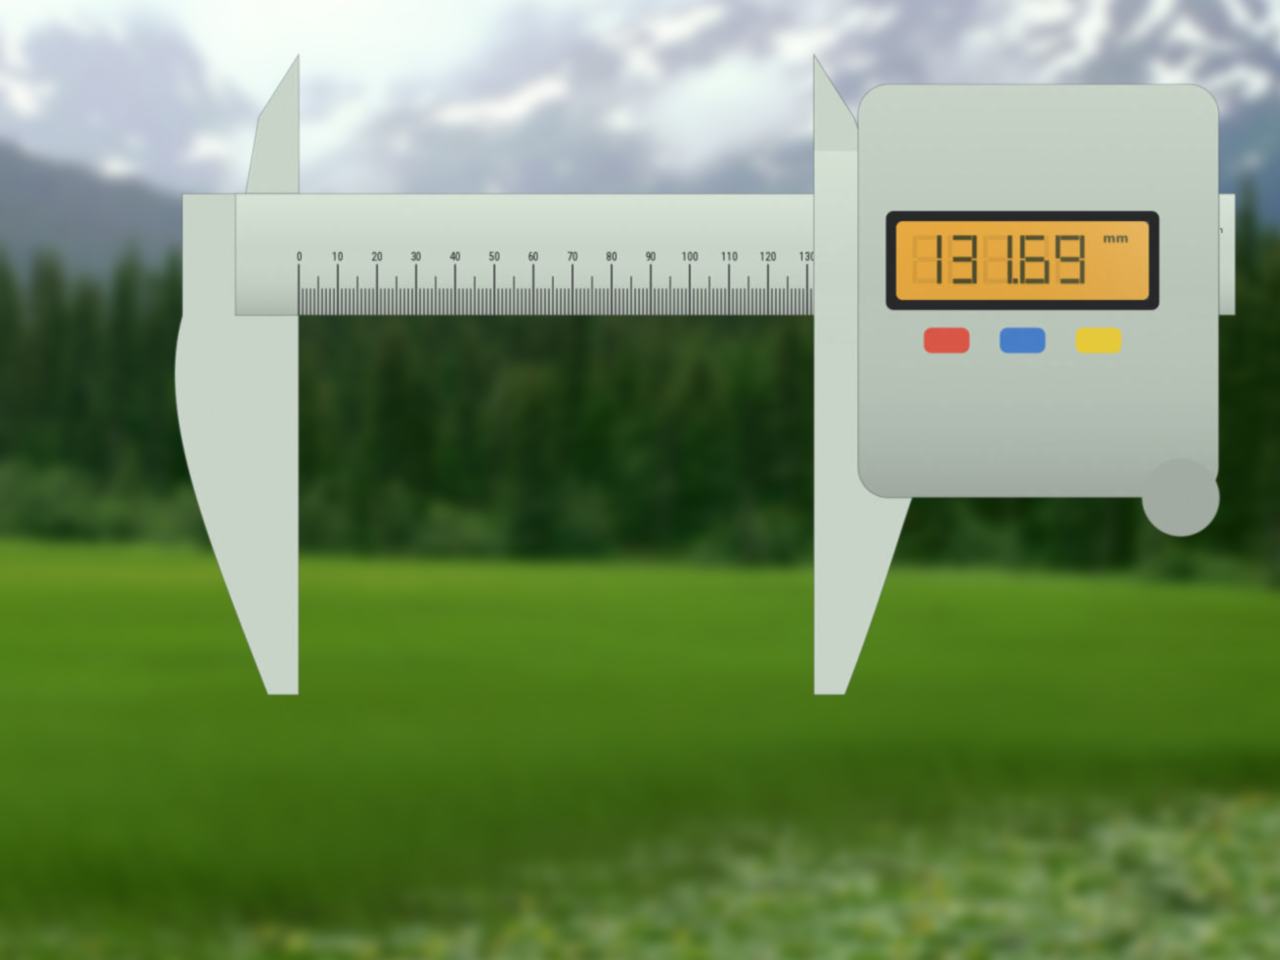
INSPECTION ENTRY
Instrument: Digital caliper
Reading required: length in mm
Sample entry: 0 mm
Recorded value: 131.69 mm
